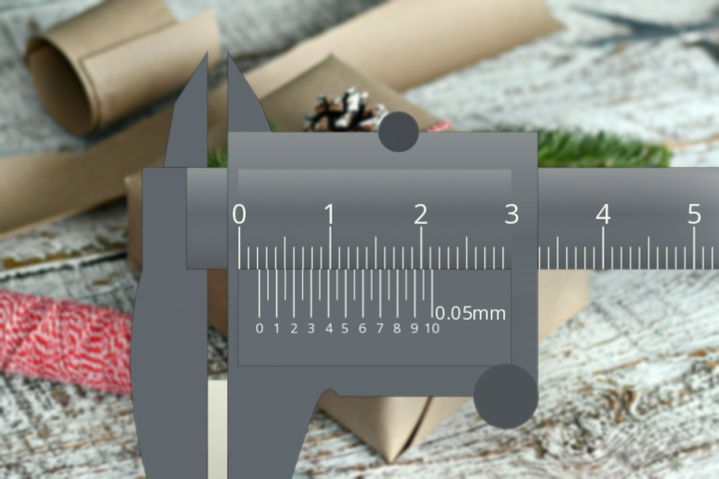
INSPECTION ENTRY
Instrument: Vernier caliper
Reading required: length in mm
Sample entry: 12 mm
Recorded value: 2.2 mm
